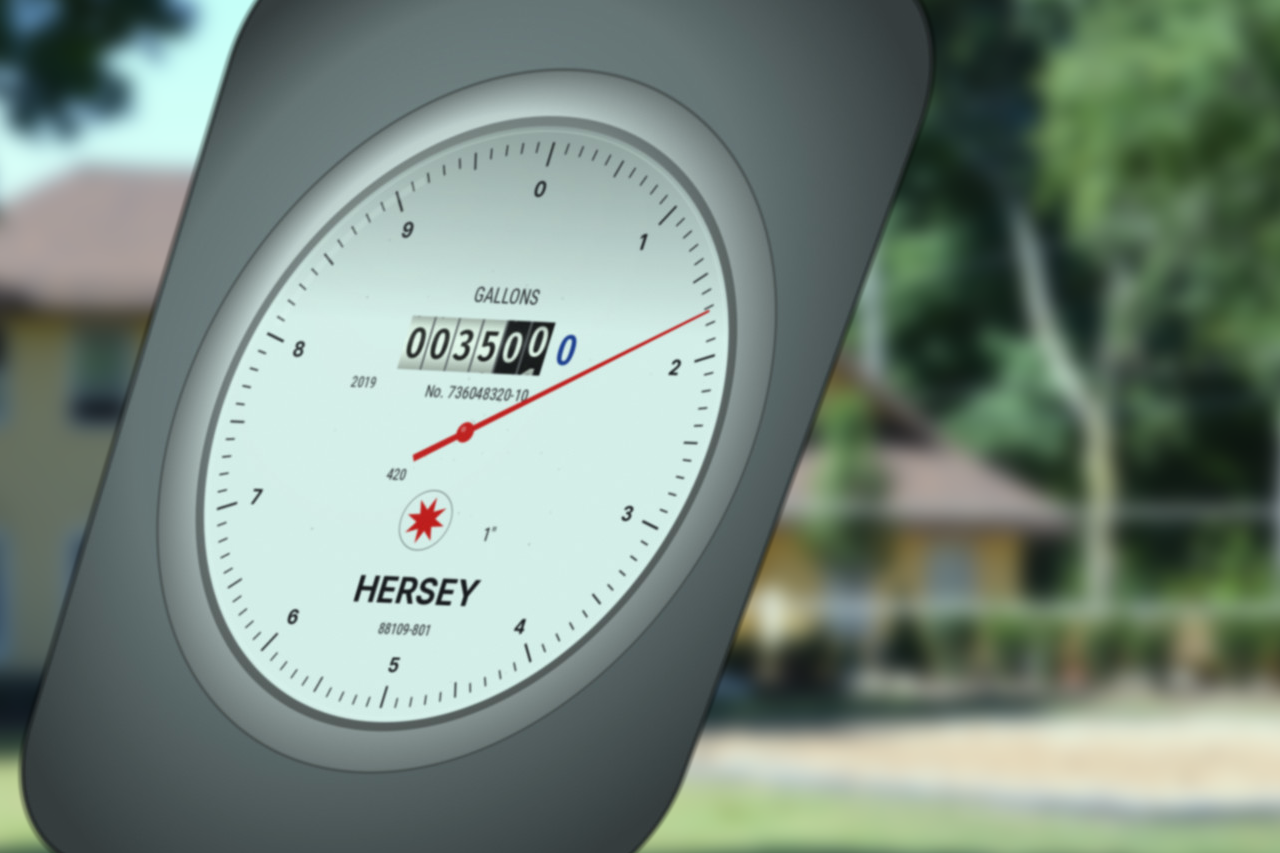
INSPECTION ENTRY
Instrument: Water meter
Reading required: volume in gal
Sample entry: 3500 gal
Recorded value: 35001.7 gal
